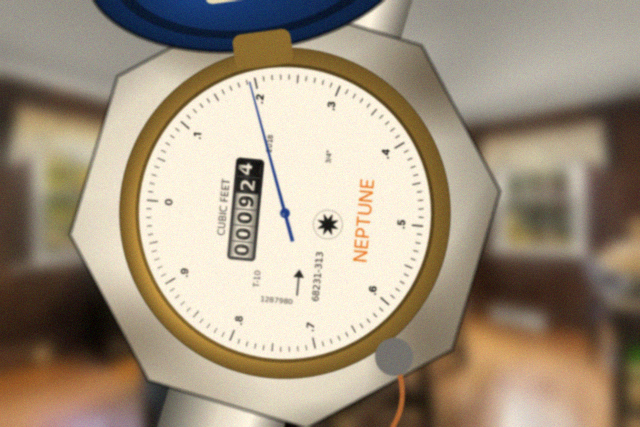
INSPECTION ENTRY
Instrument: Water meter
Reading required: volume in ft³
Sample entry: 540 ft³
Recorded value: 924.19 ft³
